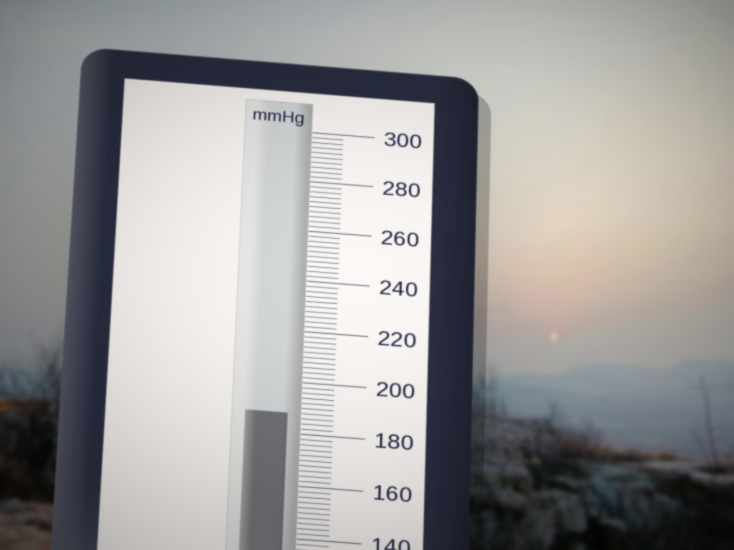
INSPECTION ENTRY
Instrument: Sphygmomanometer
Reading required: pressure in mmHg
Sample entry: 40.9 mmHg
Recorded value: 188 mmHg
